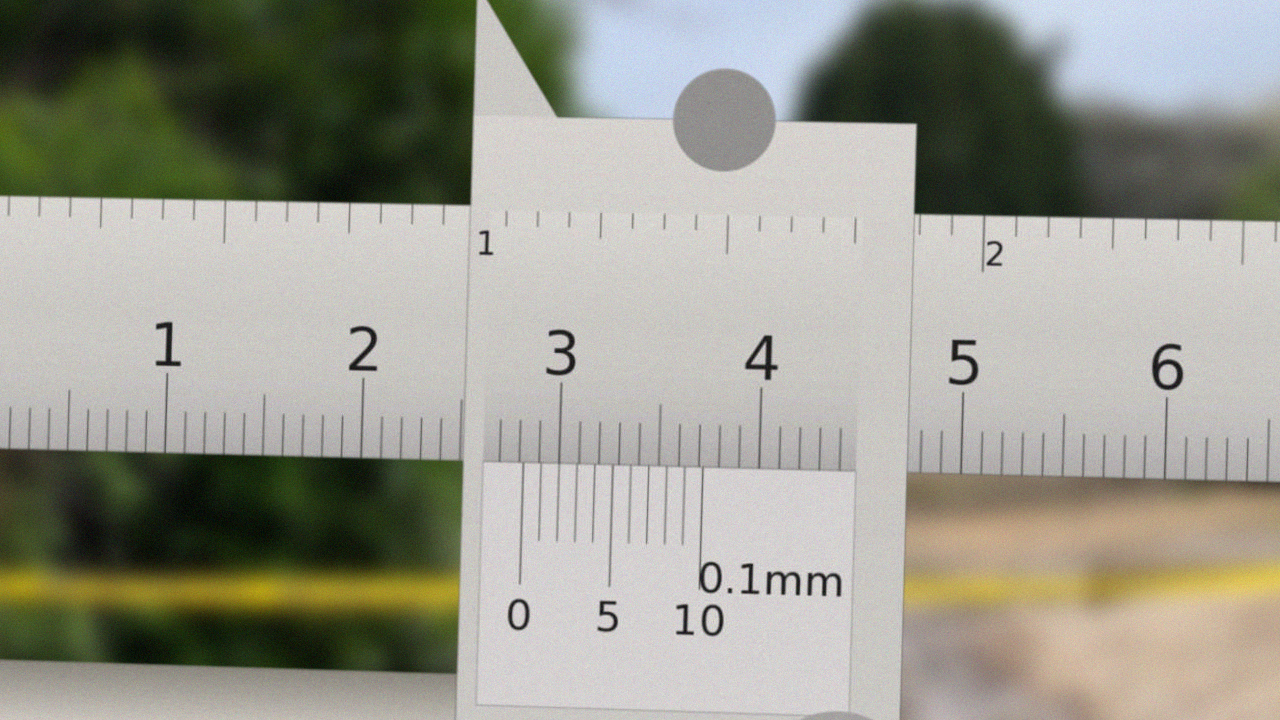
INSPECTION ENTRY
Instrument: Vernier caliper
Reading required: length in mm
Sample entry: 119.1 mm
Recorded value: 28.2 mm
